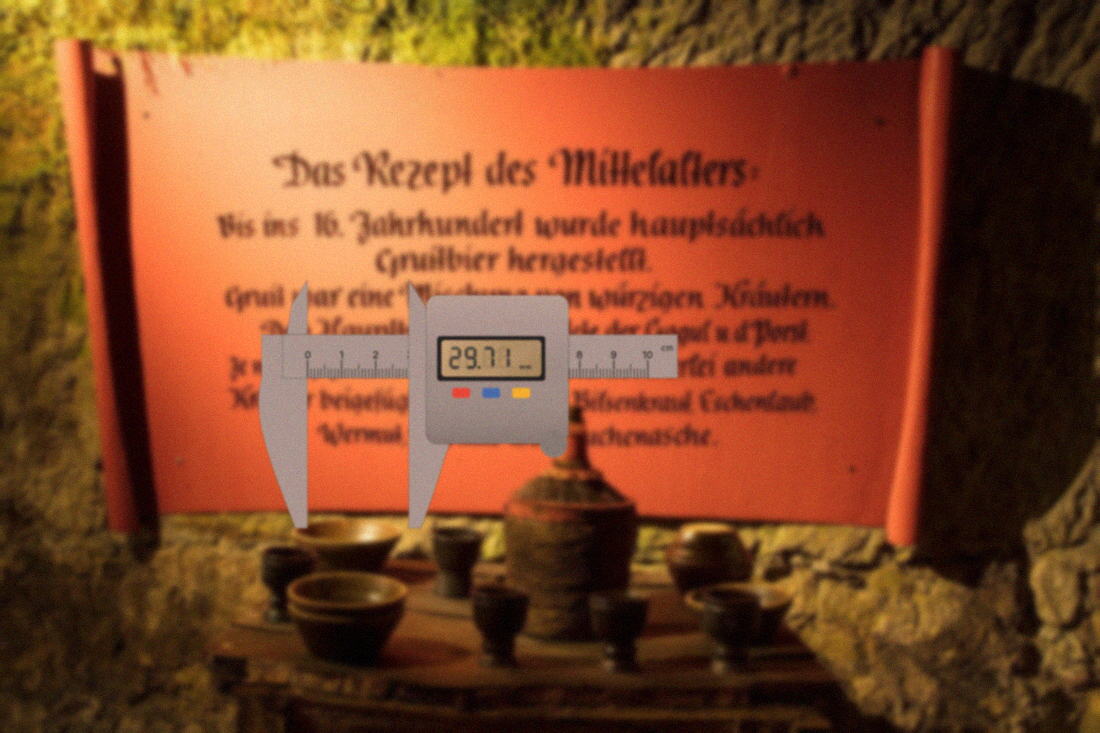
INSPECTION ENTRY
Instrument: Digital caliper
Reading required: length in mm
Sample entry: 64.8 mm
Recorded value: 29.71 mm
